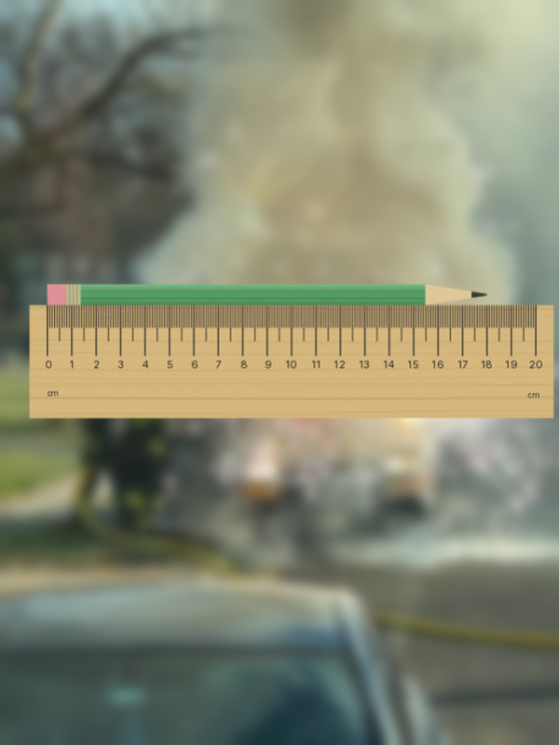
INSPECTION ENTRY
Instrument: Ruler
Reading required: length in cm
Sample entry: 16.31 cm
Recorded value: 18 cm
